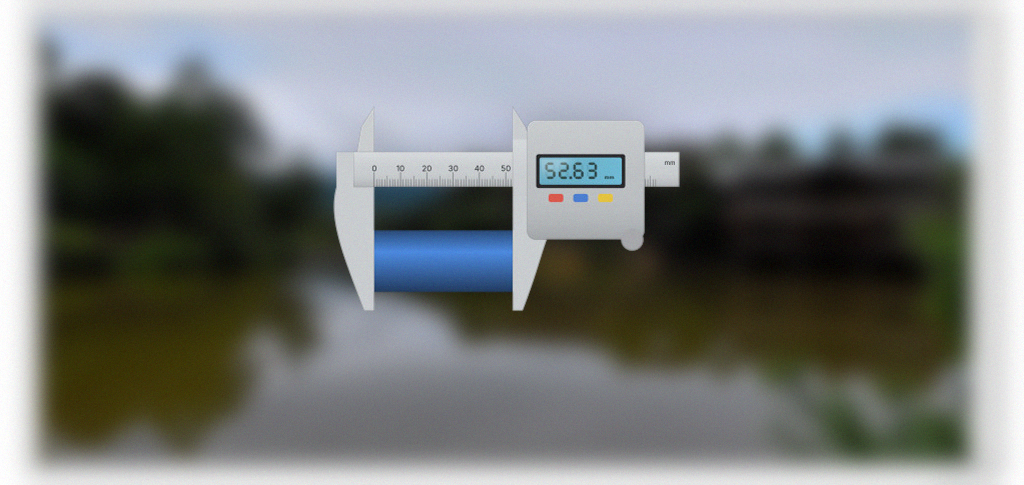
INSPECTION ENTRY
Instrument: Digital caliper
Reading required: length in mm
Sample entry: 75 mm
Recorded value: 52.63 mm
